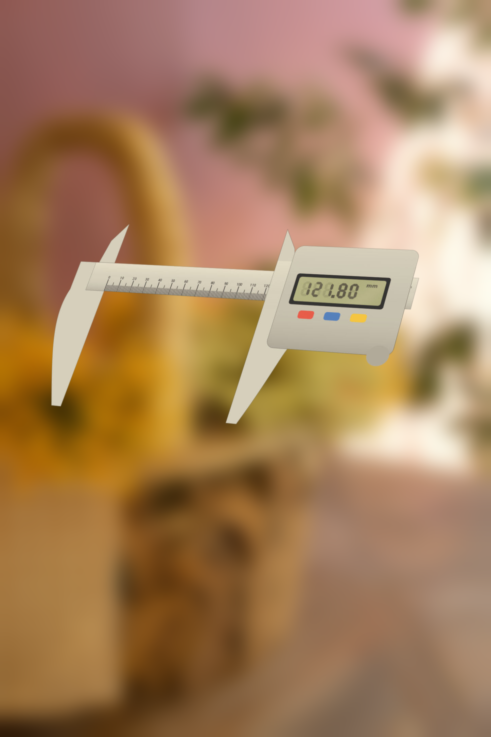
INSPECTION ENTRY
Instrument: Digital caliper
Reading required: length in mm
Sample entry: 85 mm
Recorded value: 121.80 mm
